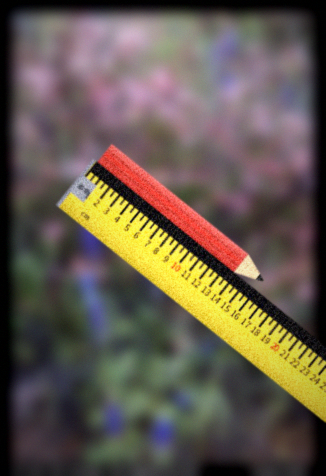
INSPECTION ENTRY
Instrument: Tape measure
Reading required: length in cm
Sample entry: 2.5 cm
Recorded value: 16 cm
